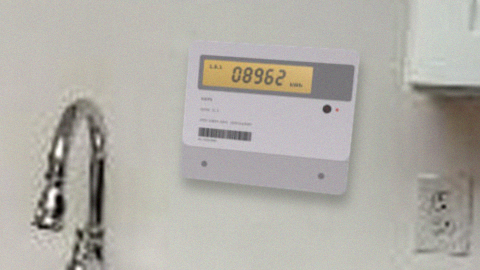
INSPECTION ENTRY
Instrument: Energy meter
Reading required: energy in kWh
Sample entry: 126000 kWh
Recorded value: 8962 kWh
